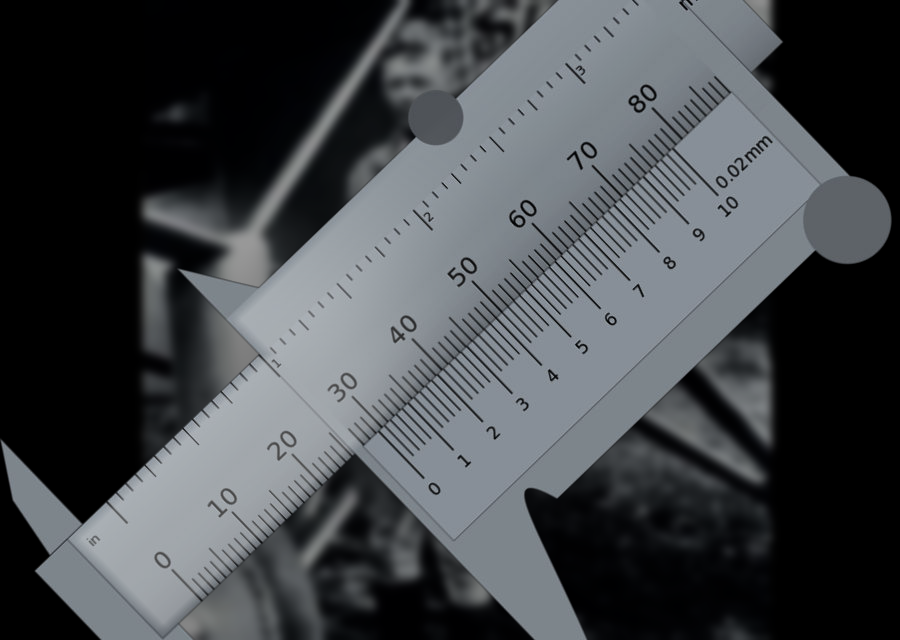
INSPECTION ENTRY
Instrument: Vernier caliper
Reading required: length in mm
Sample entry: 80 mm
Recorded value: 29.4 mm
